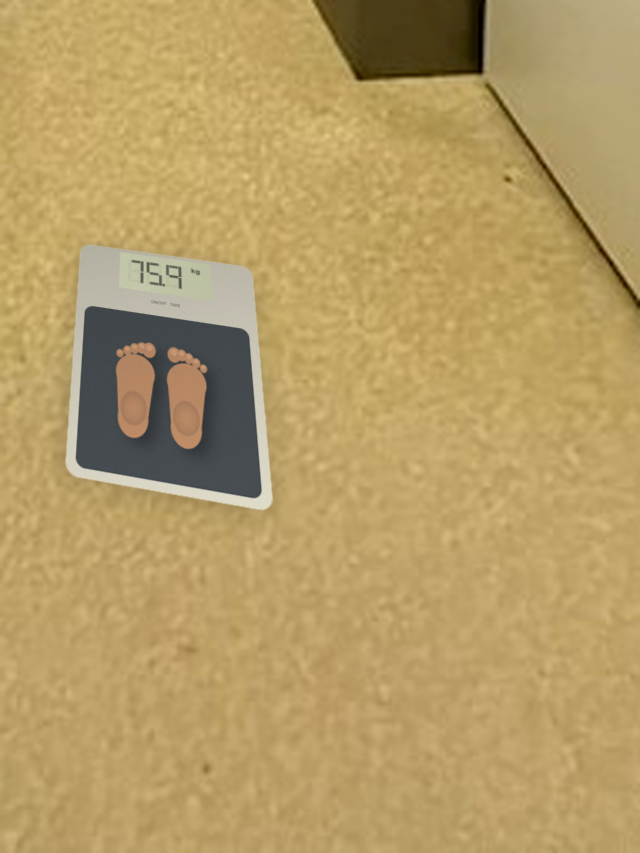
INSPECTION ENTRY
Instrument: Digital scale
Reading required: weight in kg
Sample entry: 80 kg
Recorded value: 75.9 kg
